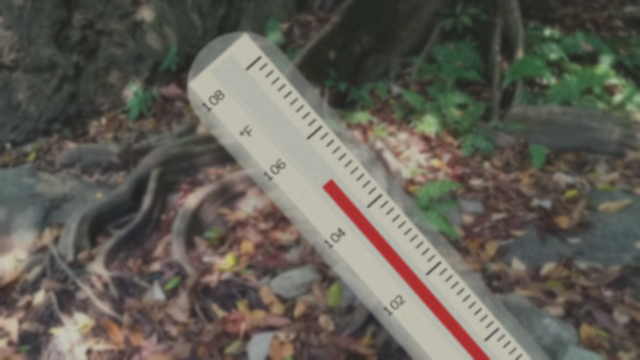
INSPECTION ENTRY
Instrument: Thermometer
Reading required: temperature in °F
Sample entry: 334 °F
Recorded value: 105 °F
